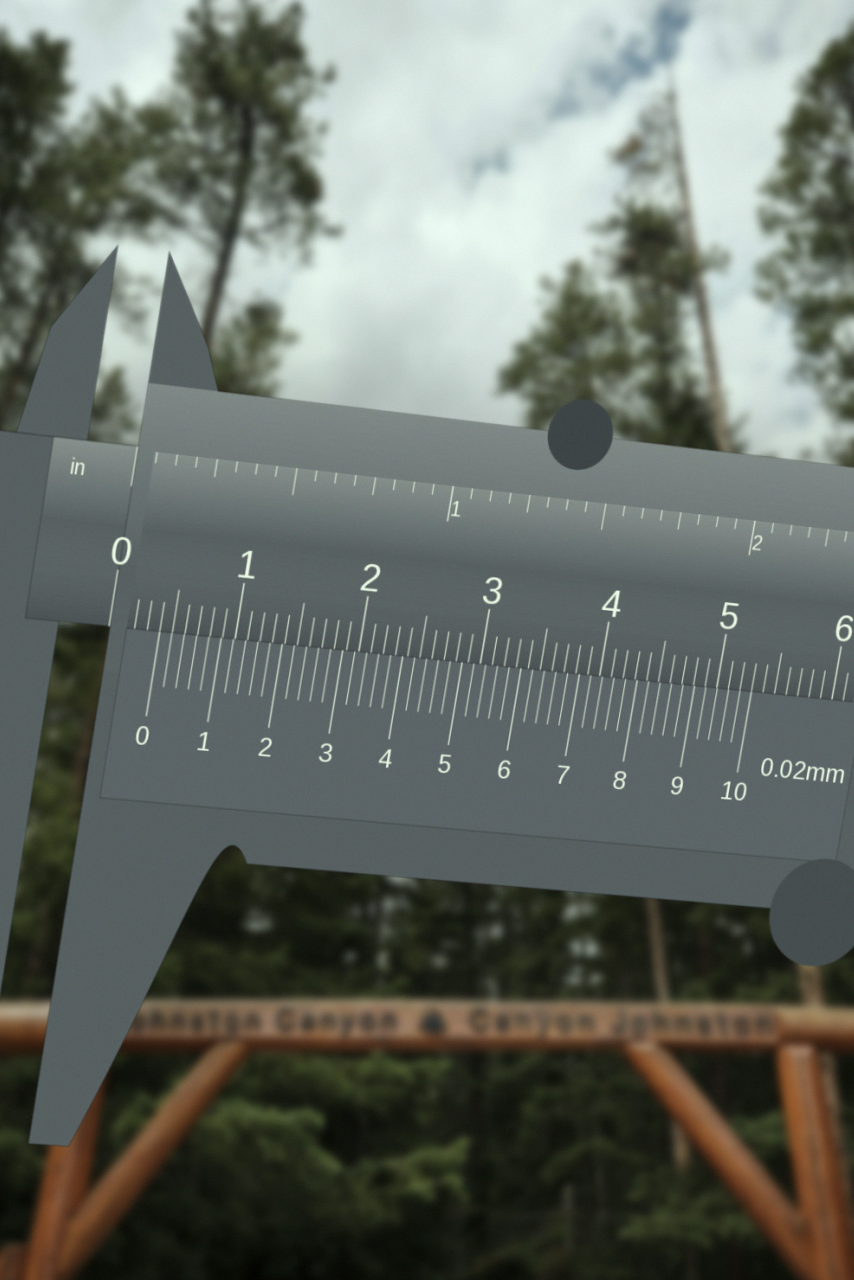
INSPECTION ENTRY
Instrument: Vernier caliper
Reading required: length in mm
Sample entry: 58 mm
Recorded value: 4.0 mm
